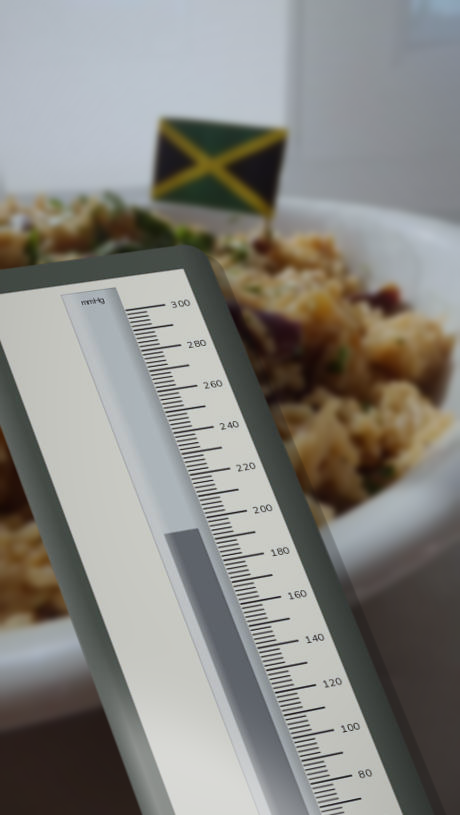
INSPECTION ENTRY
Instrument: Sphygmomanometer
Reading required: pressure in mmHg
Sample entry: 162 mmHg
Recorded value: 196 mmHg
